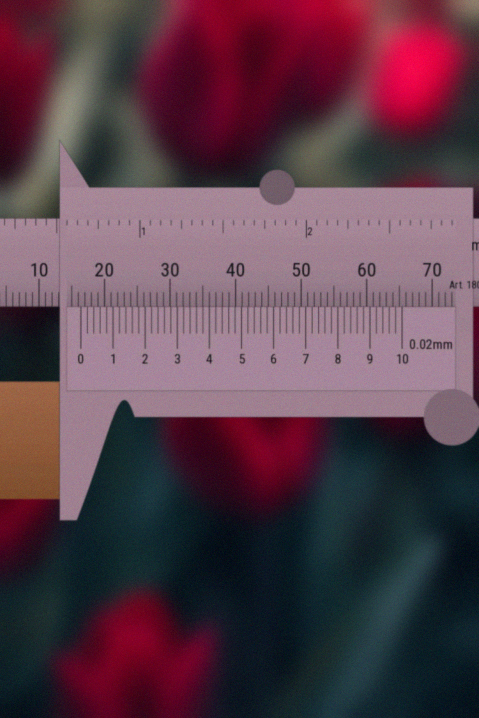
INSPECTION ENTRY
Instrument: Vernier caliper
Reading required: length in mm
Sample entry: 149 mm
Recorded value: 16.4 mm
